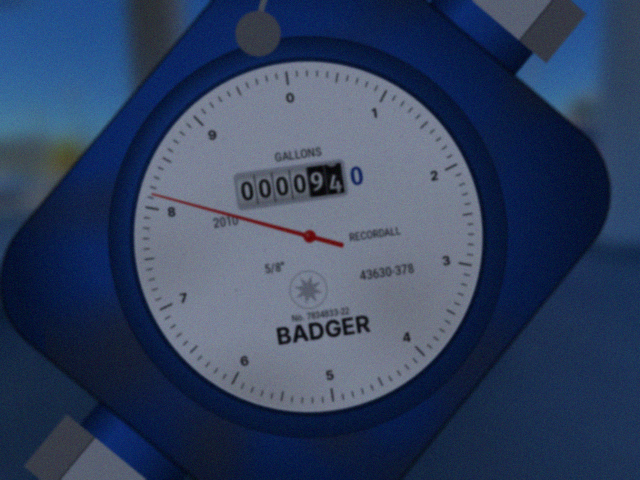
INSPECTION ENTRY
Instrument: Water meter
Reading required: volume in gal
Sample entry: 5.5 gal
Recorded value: 938.1 gal
